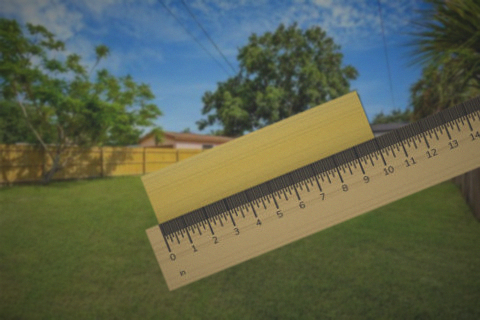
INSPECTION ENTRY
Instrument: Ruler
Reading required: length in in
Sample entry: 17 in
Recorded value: 10 in
